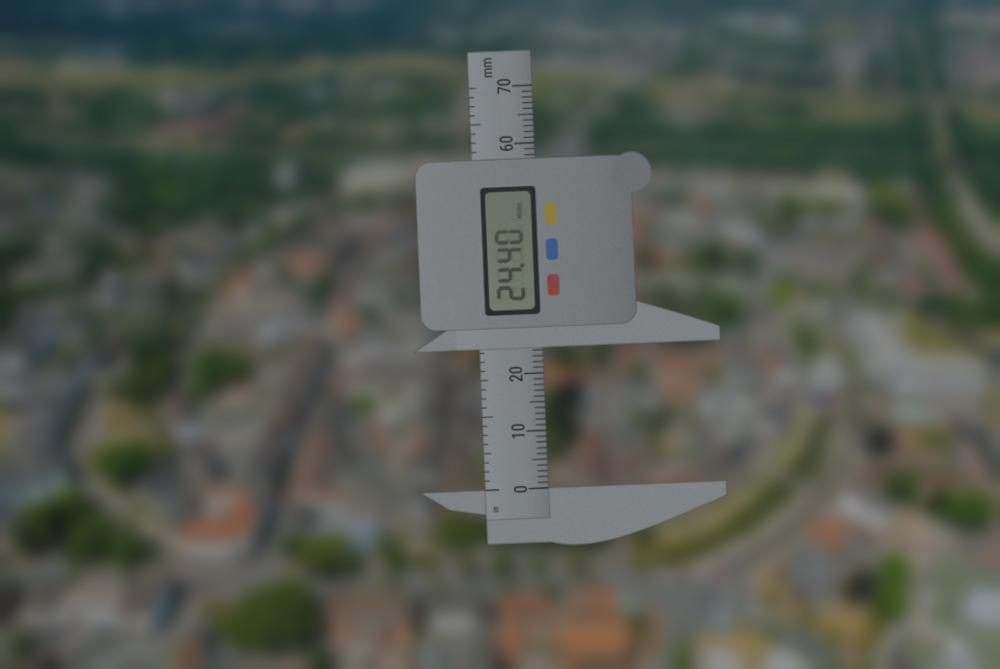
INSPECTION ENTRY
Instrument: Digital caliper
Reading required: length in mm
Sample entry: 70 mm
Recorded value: 24.40 mm
